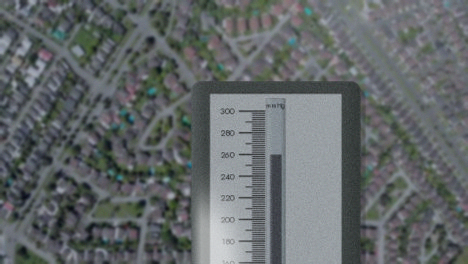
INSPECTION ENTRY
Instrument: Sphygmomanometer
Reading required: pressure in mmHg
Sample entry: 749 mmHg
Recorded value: 260 mmHg
